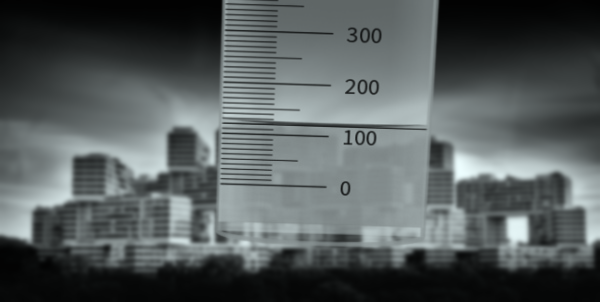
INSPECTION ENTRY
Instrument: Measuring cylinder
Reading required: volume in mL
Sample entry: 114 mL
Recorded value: 120 mL
